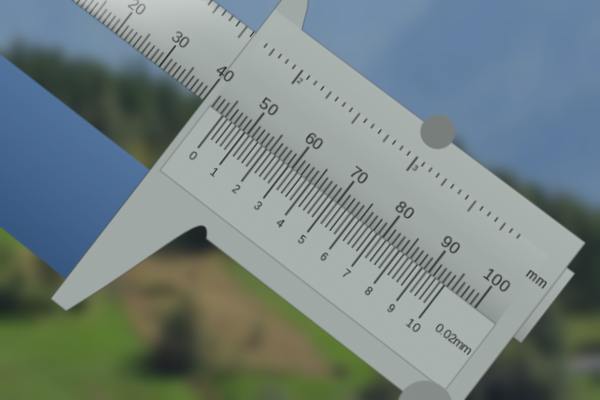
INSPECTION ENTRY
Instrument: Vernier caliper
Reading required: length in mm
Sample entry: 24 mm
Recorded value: 44.5 mm
